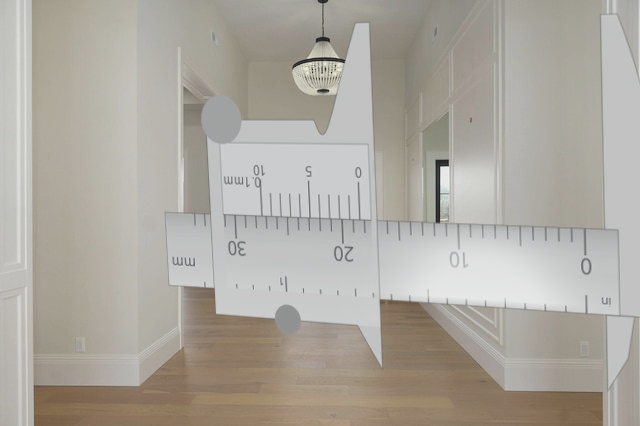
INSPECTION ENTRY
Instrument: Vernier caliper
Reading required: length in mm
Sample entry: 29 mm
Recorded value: 18.4 mm
